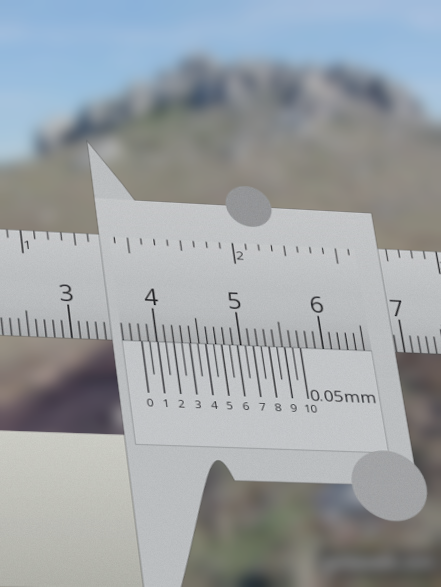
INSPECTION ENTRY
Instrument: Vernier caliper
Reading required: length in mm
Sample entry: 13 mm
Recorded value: 38.2 mm
